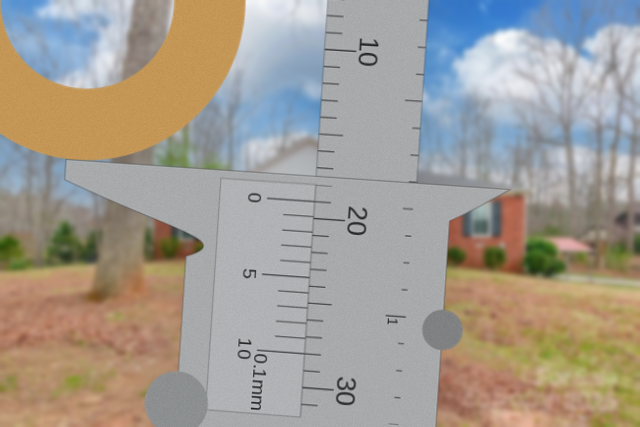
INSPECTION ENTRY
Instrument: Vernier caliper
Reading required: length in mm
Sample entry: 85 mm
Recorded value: 19.0 mm
